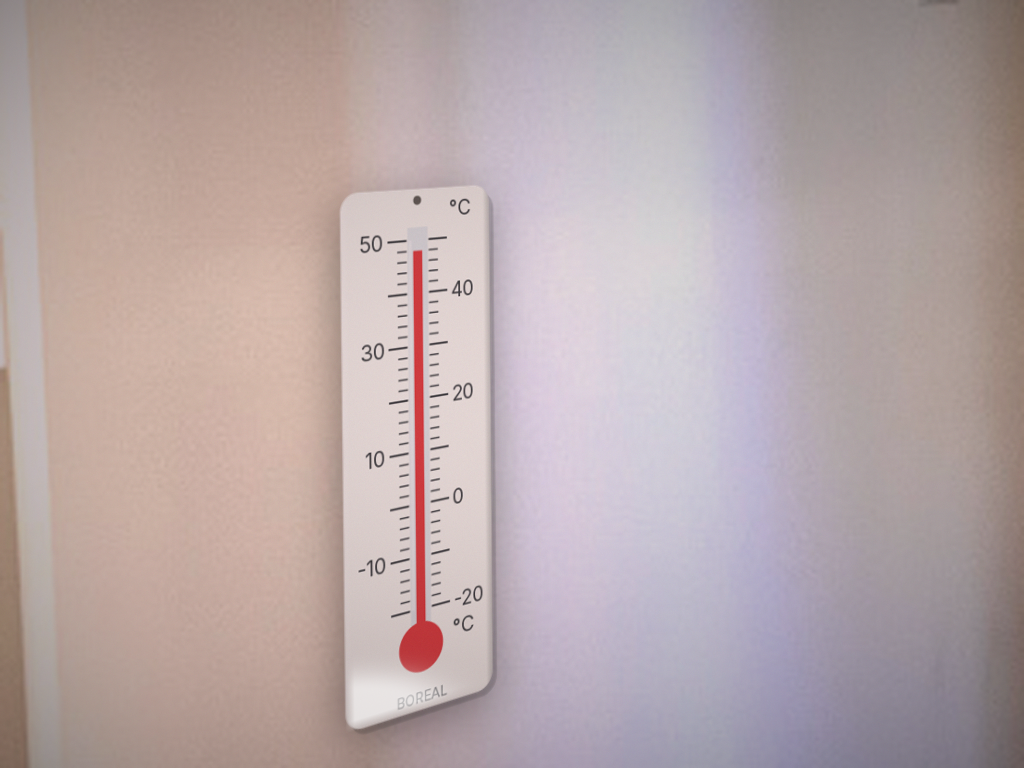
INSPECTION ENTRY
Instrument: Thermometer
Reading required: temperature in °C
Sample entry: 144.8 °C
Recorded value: 48 °C
